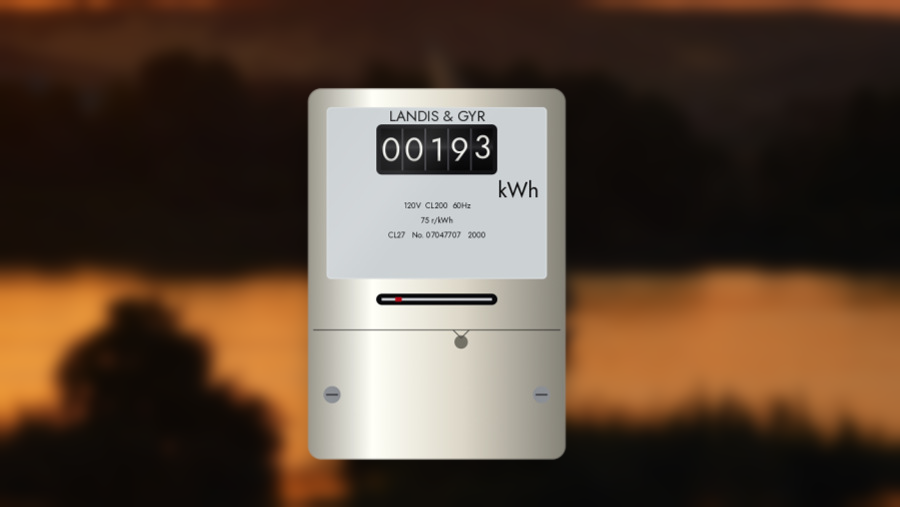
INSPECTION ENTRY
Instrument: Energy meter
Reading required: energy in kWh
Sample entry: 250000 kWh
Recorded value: 193 kWh
